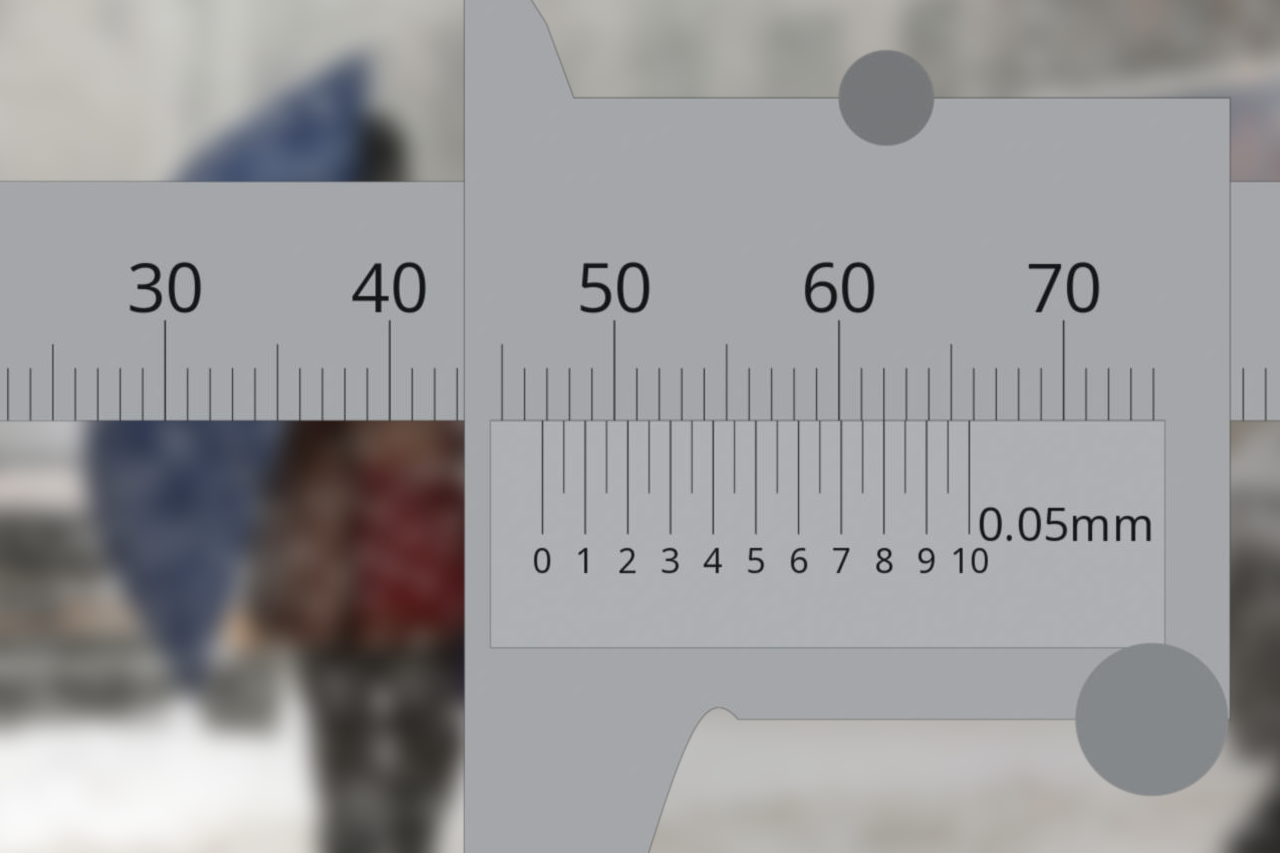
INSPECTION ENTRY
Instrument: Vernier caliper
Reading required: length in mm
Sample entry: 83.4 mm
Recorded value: 46.8 mm
